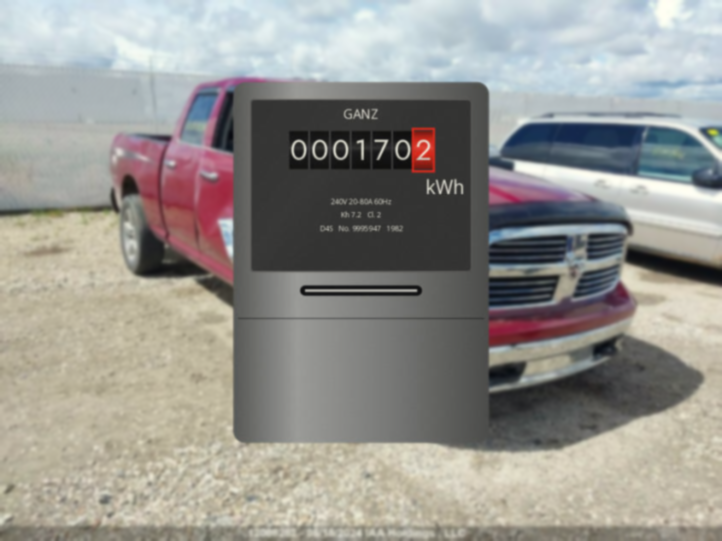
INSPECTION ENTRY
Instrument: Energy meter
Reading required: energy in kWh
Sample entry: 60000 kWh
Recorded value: 170.2 kWh
